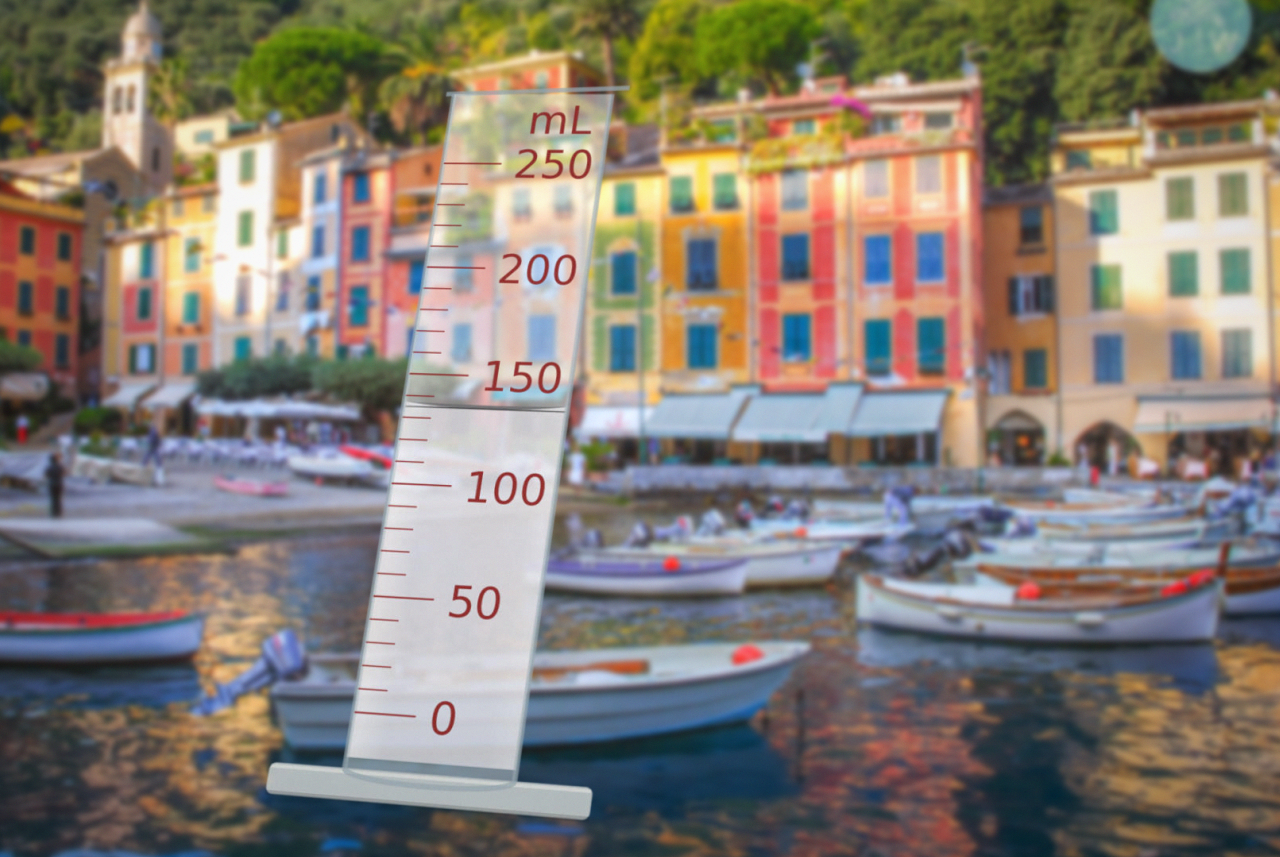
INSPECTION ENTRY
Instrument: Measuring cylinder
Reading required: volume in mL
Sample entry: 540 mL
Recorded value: 135 mL
